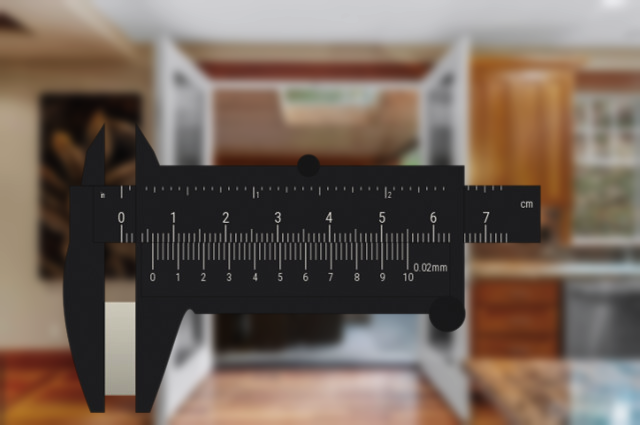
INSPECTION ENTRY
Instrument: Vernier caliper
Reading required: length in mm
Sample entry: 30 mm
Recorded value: 6.0 mm
